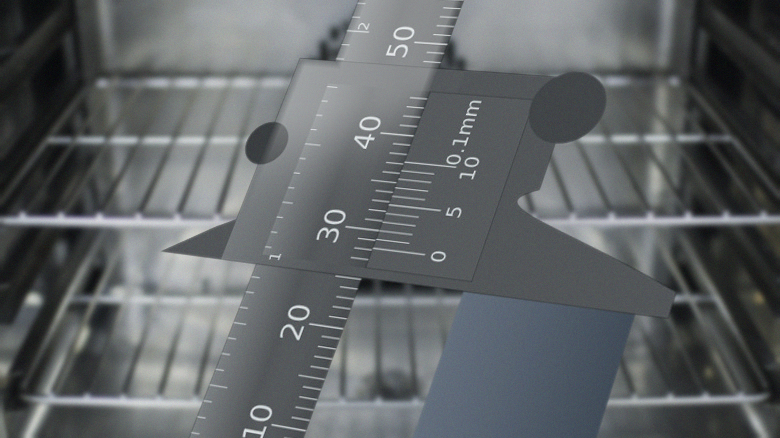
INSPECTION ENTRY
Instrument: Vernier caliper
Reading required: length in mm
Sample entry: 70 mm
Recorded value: 28.2 mm
